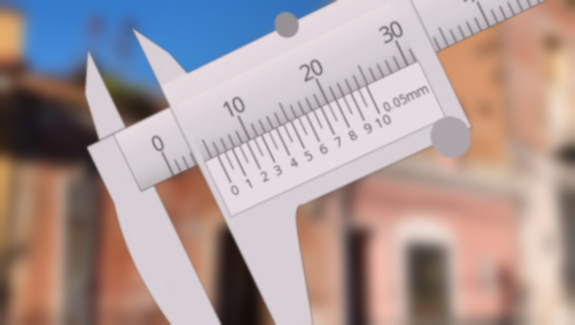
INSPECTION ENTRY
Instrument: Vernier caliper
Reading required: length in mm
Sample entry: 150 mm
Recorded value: 5.8 mm
